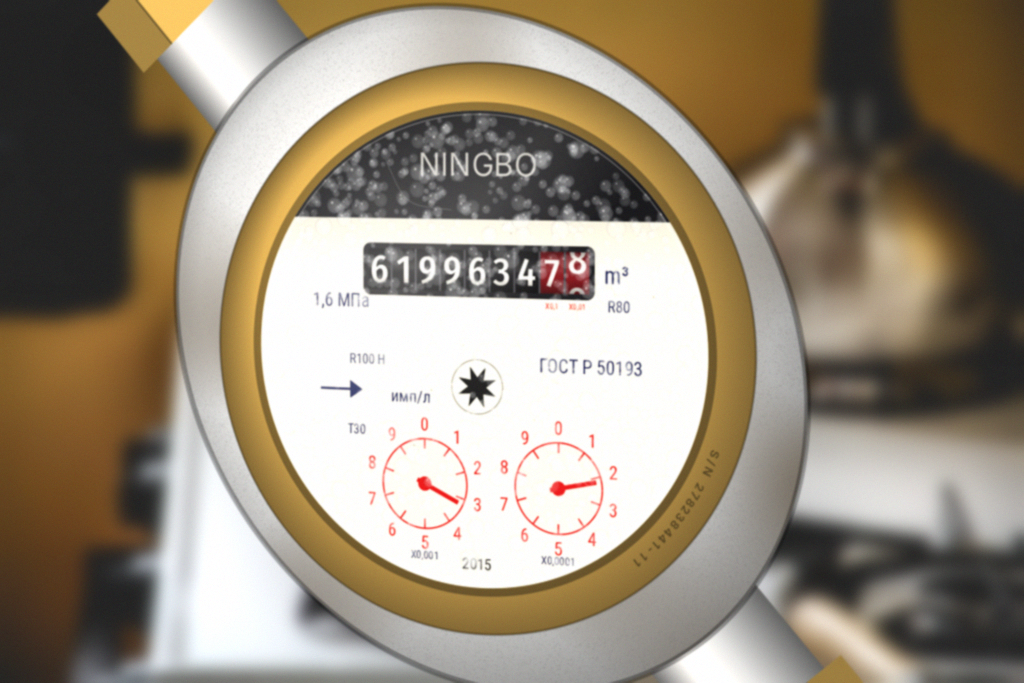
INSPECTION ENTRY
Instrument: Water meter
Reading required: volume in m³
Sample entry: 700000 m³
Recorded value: 6199634.7832 m³
